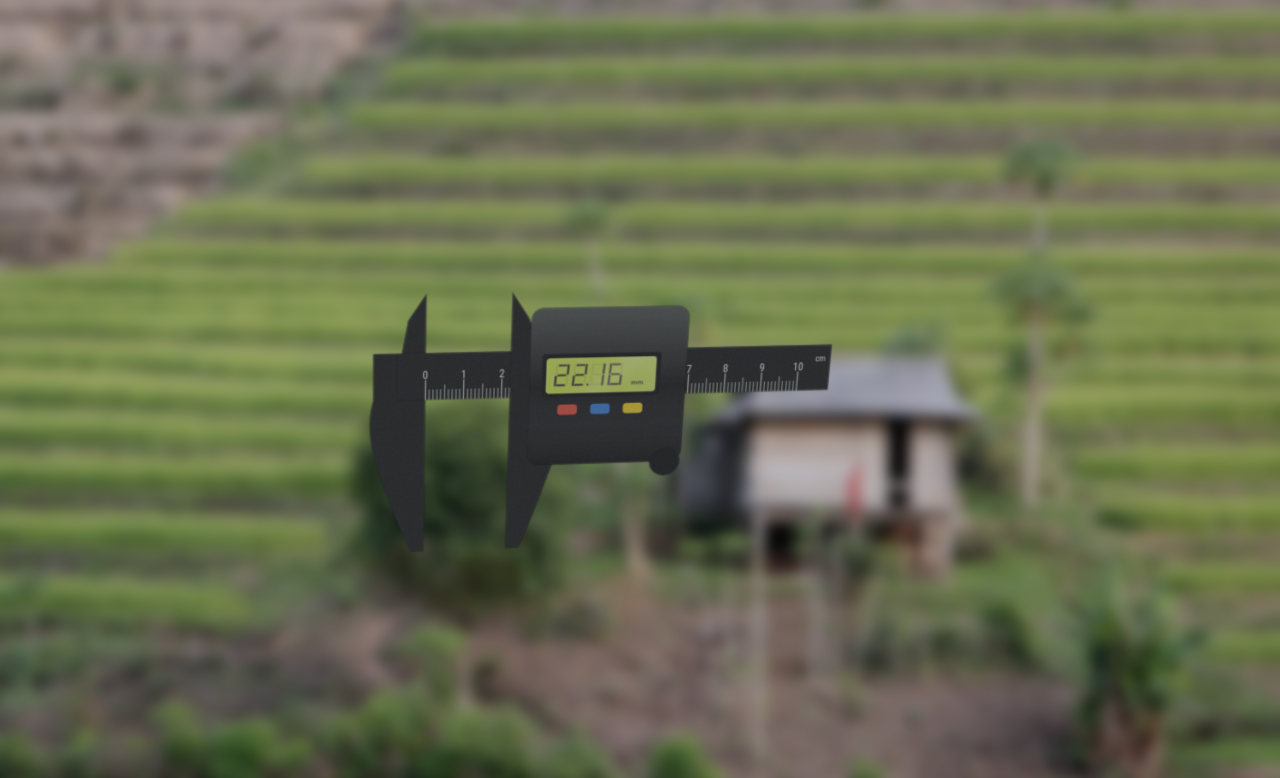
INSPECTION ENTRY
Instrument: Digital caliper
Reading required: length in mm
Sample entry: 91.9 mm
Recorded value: 22.16 mm
